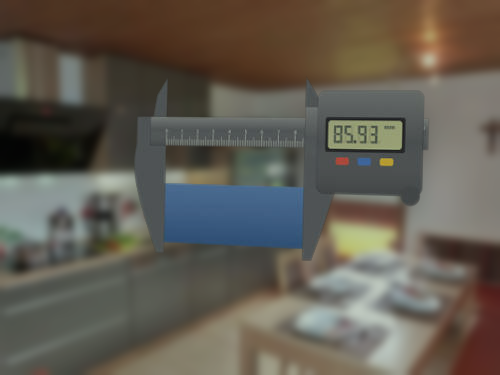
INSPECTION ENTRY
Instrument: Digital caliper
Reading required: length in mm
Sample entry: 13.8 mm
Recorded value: 85.93 mm
